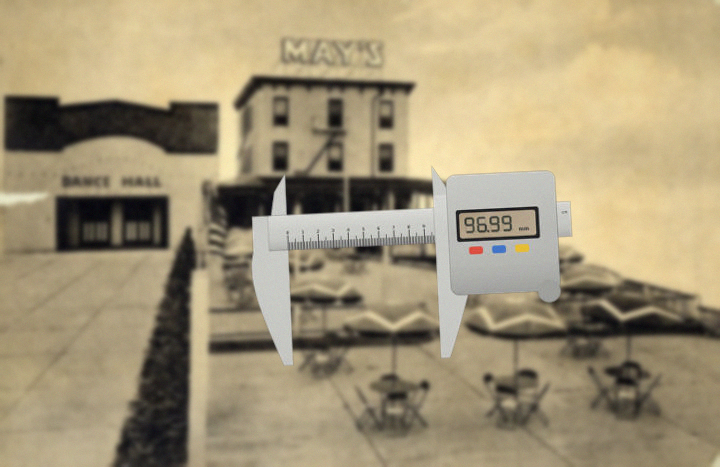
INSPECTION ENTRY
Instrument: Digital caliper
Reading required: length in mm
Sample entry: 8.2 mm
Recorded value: 96.99 mm
